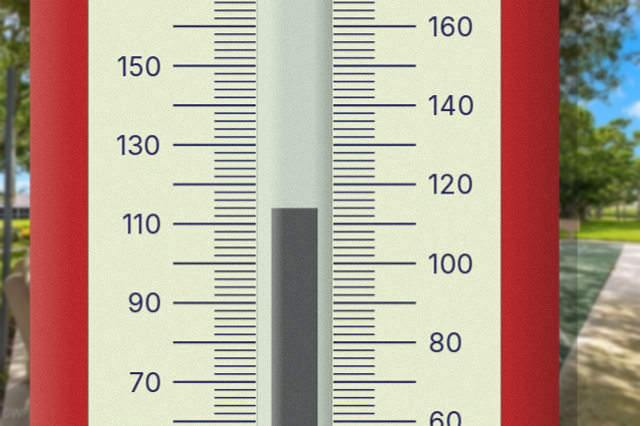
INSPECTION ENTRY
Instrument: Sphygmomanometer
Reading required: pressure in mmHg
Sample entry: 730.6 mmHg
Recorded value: 114 mmHg
